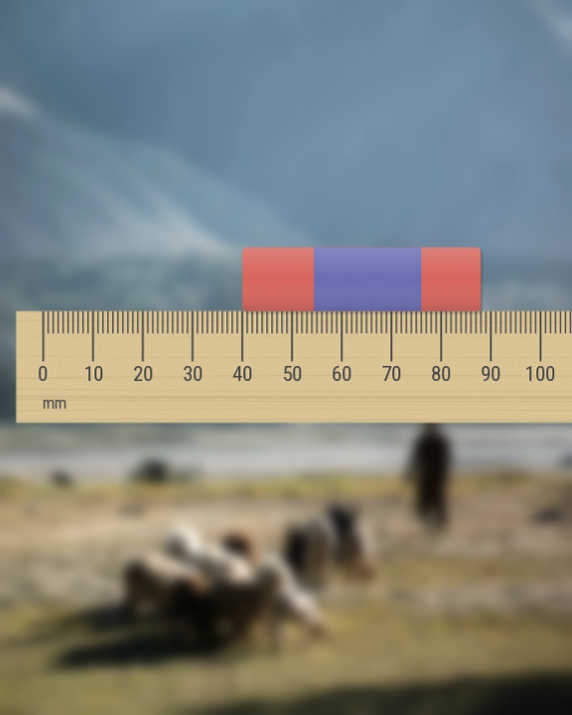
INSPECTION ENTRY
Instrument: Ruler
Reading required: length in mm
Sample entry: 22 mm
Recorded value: 48 mm
